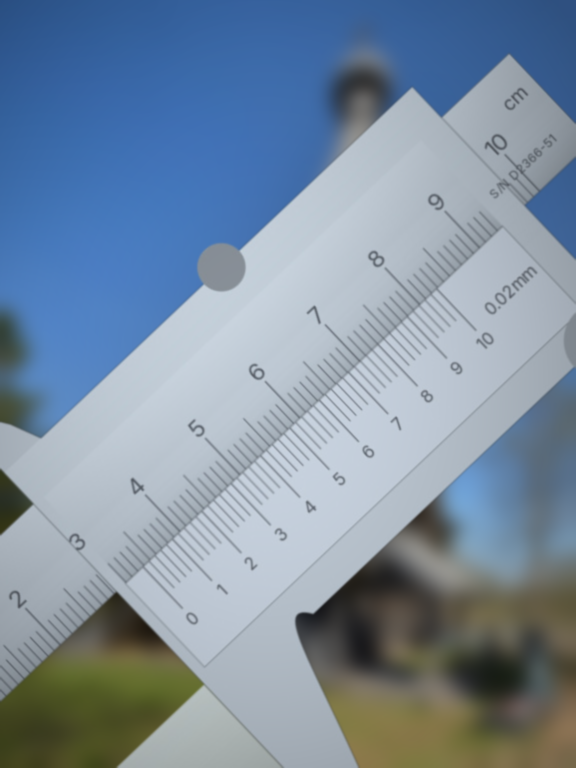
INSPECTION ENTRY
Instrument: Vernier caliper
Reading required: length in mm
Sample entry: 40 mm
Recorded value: 33.8 mm
